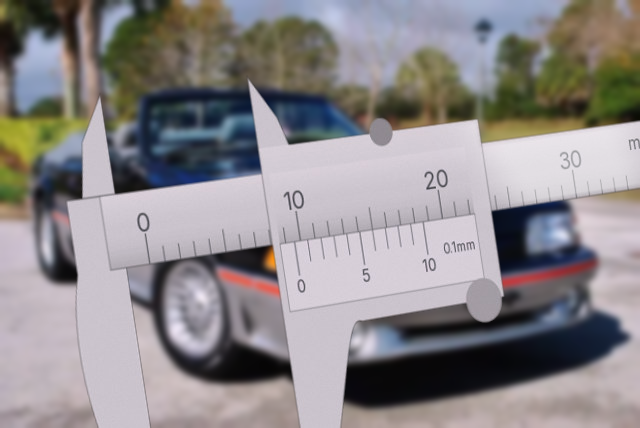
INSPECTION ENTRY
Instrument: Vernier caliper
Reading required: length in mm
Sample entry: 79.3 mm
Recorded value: 9.6 mm
